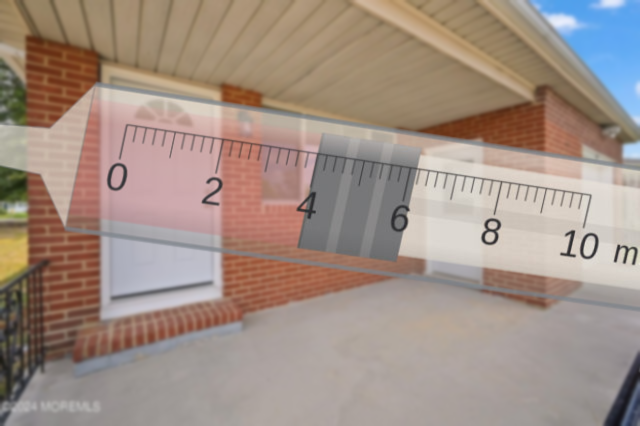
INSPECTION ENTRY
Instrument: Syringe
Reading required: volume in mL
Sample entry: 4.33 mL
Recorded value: 4 mL
